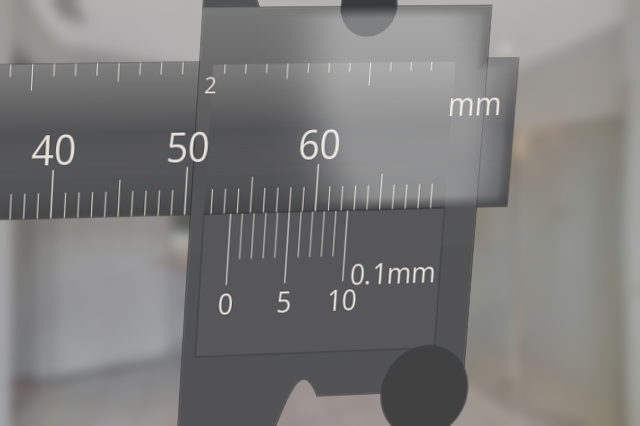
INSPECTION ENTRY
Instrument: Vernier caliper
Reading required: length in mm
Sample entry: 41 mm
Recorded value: 53.5 mm
